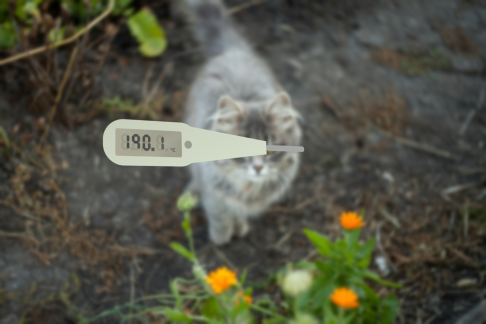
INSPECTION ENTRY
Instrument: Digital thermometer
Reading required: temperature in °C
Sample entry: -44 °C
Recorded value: 190.1 °C
